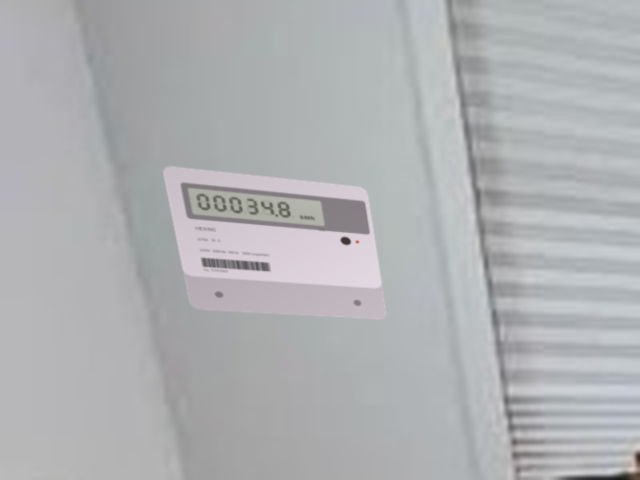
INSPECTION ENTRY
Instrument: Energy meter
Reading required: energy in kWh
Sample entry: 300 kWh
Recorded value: 34.8 kWh
